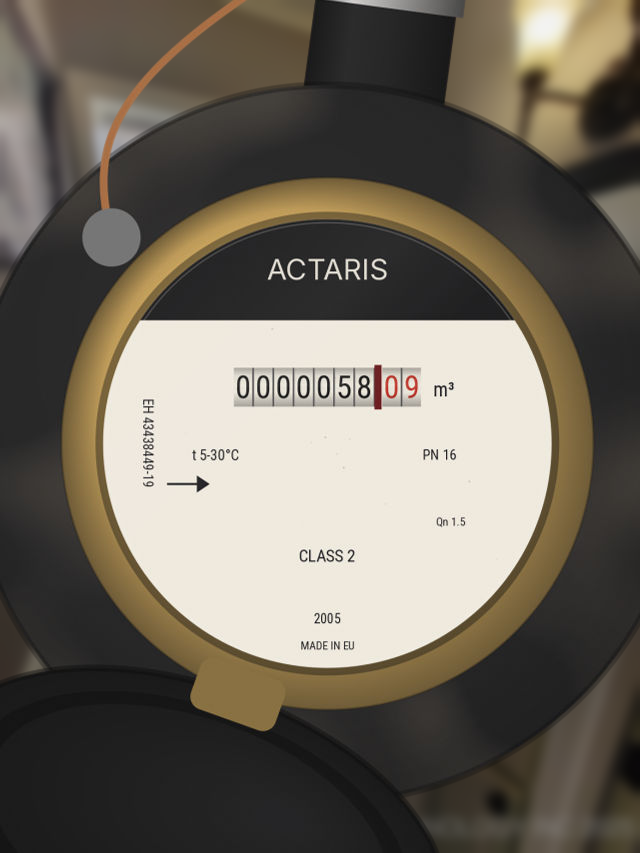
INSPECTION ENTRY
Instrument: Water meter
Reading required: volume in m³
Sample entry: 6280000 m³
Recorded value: 58.09 m³
